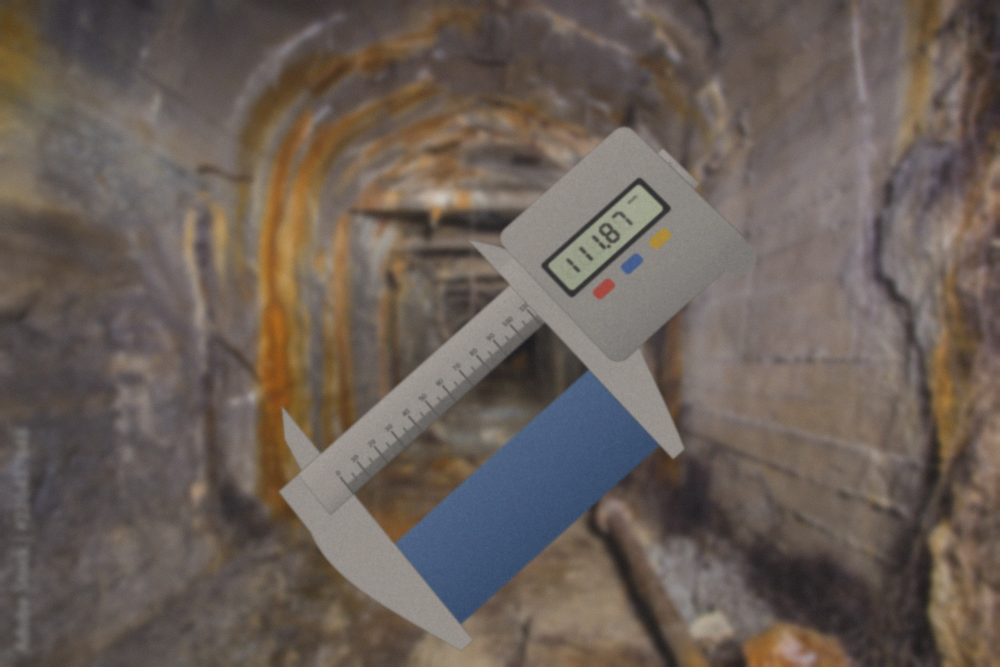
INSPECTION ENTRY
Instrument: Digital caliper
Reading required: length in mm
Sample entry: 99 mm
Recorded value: 111.87 mm
